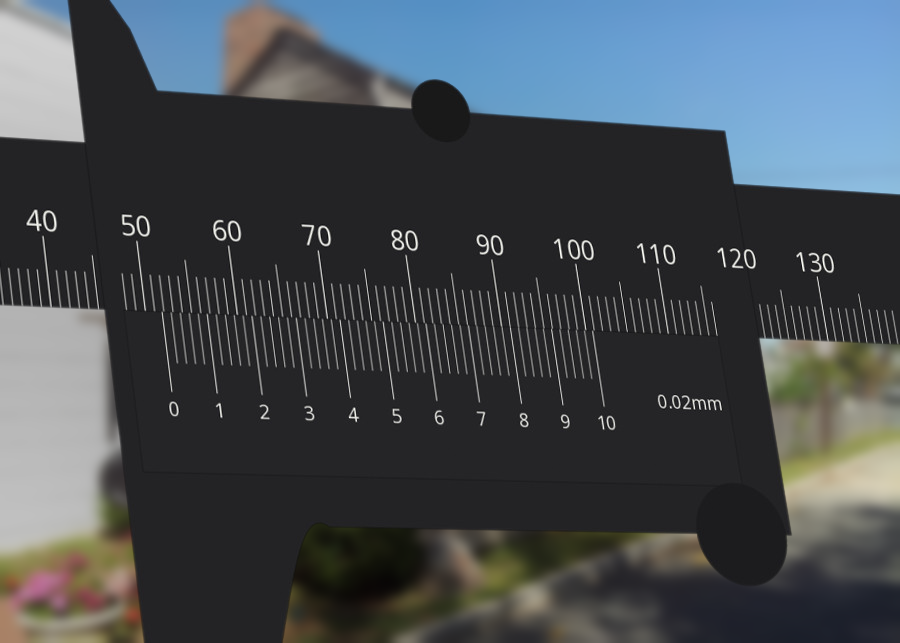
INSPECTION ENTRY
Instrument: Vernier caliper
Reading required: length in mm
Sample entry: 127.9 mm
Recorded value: 51.8 mm
